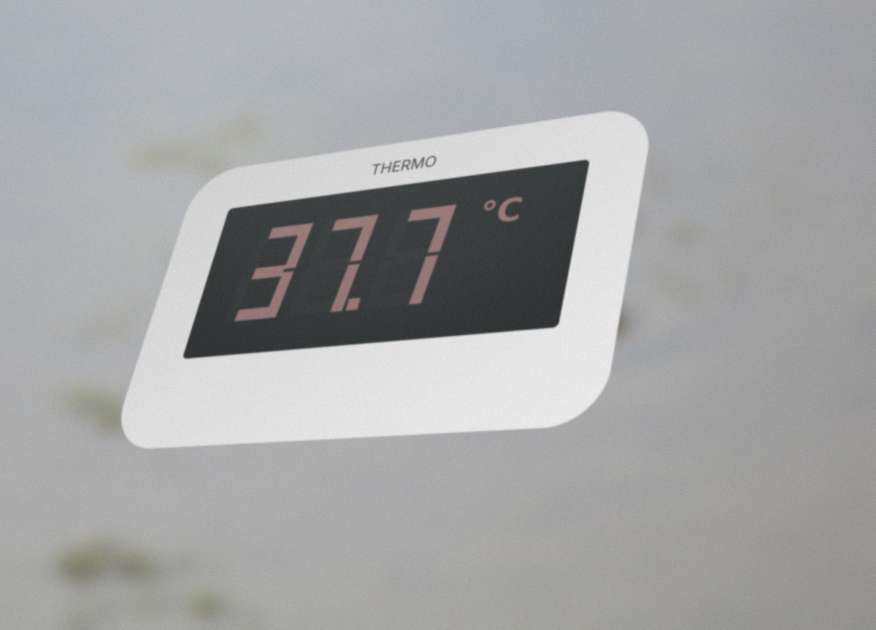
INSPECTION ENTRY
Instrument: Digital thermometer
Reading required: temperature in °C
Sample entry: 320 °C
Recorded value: 37.7 °C
